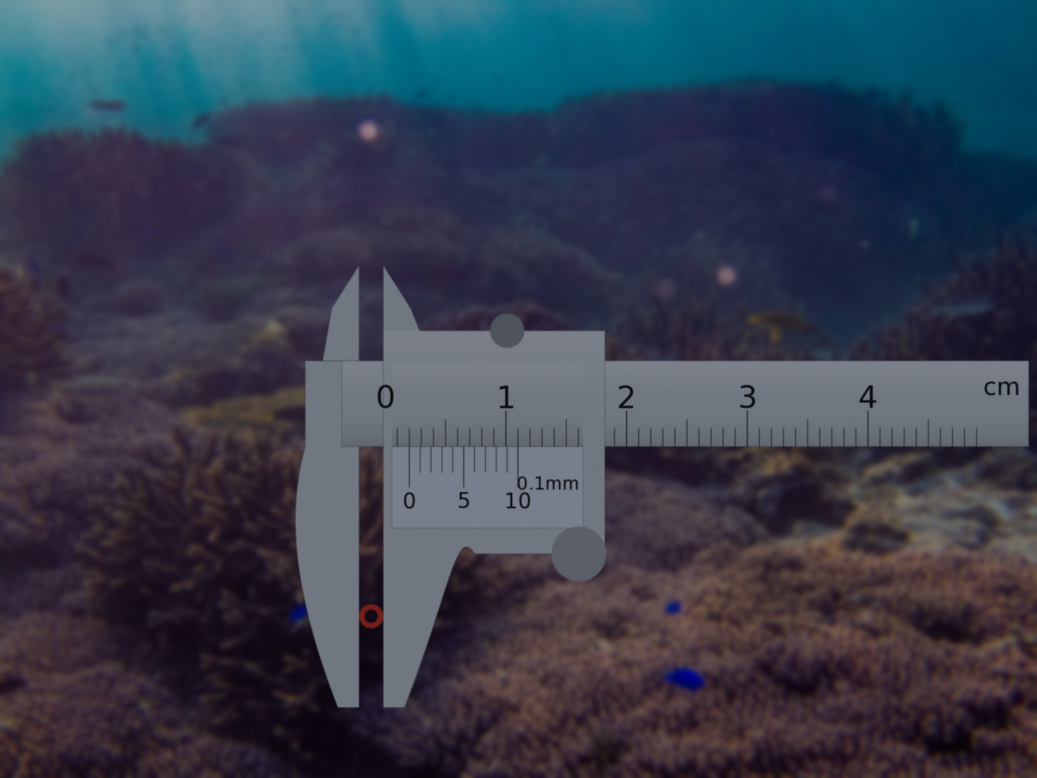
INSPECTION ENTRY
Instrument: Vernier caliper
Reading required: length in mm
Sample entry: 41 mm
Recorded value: 2.0 mm
